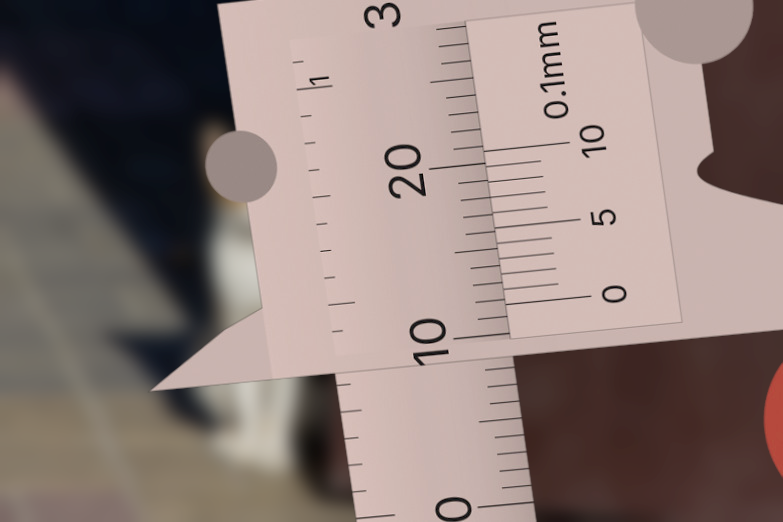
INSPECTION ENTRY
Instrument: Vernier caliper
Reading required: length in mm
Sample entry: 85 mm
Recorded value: 11.7 mm
